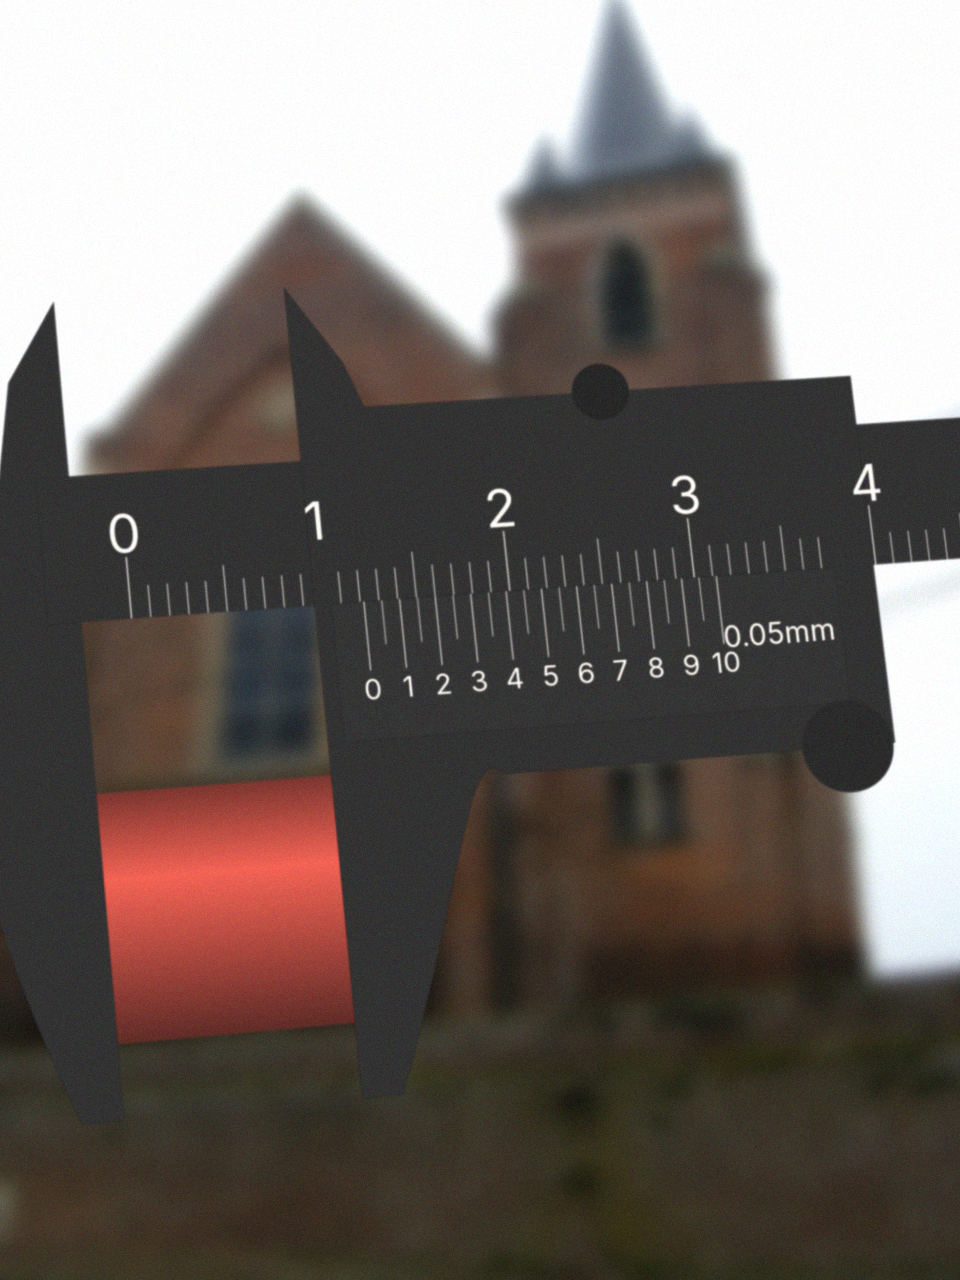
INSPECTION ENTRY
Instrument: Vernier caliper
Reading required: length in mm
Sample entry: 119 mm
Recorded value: 12.2 mm
